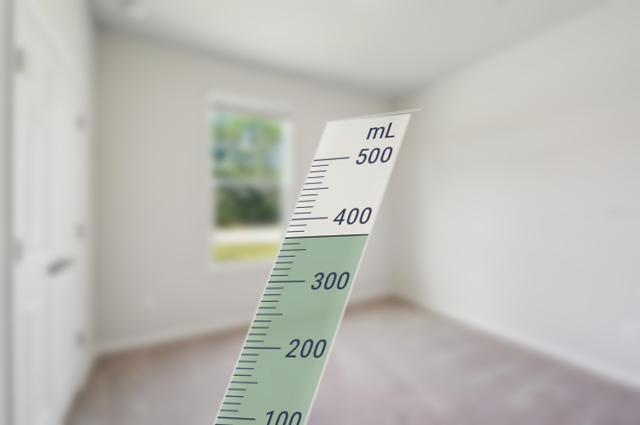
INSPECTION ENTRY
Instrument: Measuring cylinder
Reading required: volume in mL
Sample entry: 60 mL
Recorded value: 370 mL
